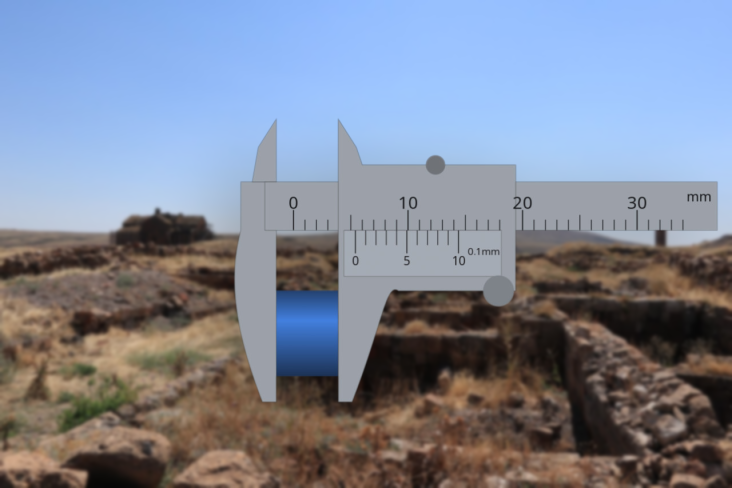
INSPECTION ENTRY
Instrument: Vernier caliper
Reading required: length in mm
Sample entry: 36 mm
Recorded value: 5.4 mm
